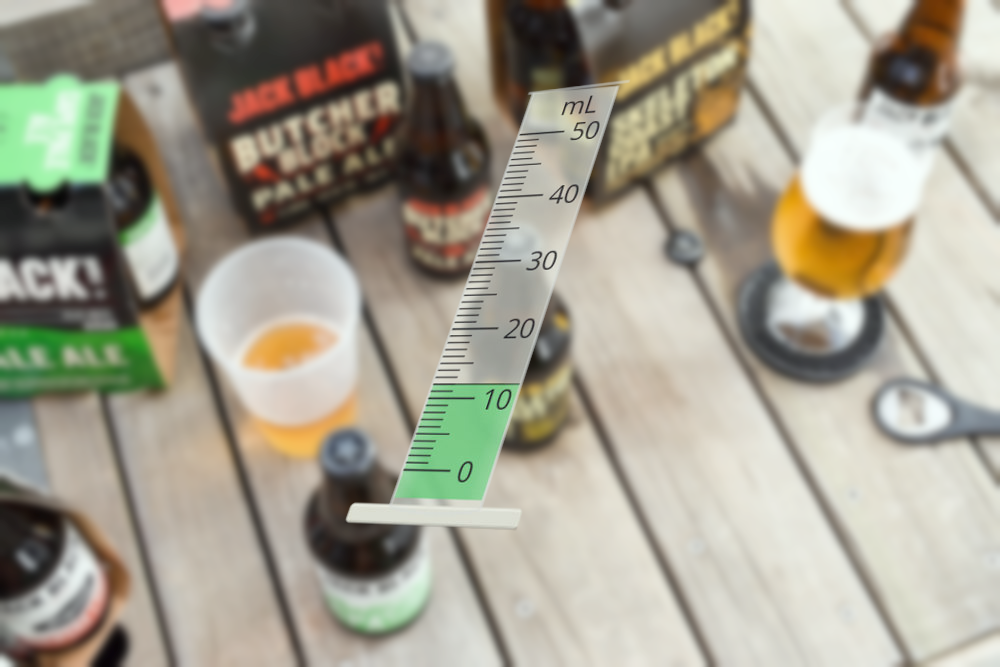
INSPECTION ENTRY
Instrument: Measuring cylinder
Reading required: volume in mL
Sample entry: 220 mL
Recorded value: 12 mL
